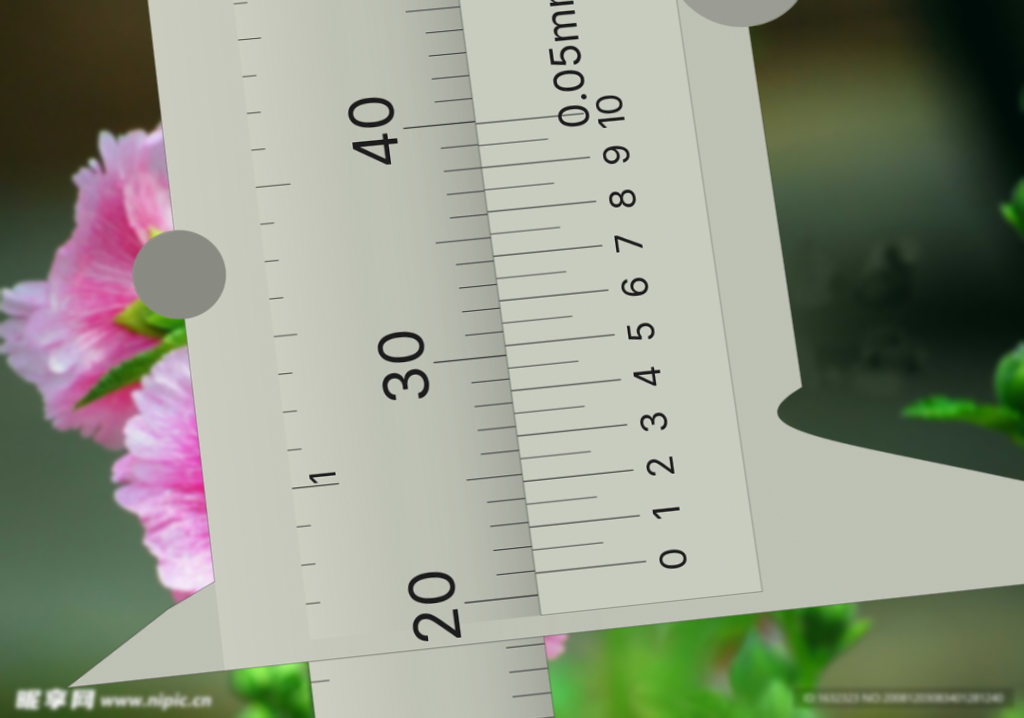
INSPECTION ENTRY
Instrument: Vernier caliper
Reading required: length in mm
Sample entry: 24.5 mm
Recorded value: 20.9 mm
